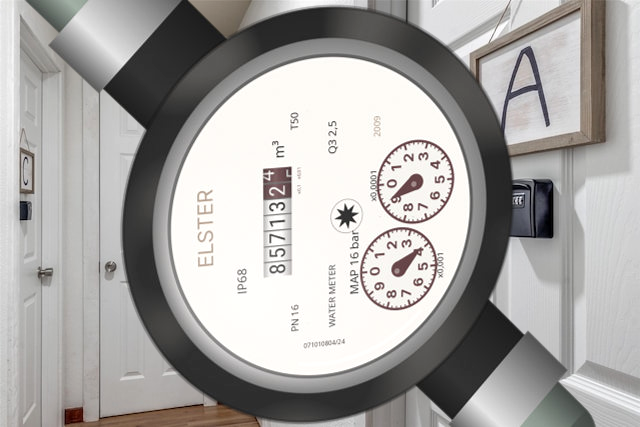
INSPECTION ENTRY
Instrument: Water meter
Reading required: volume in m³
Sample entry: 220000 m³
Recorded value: 85713.2439 m³
